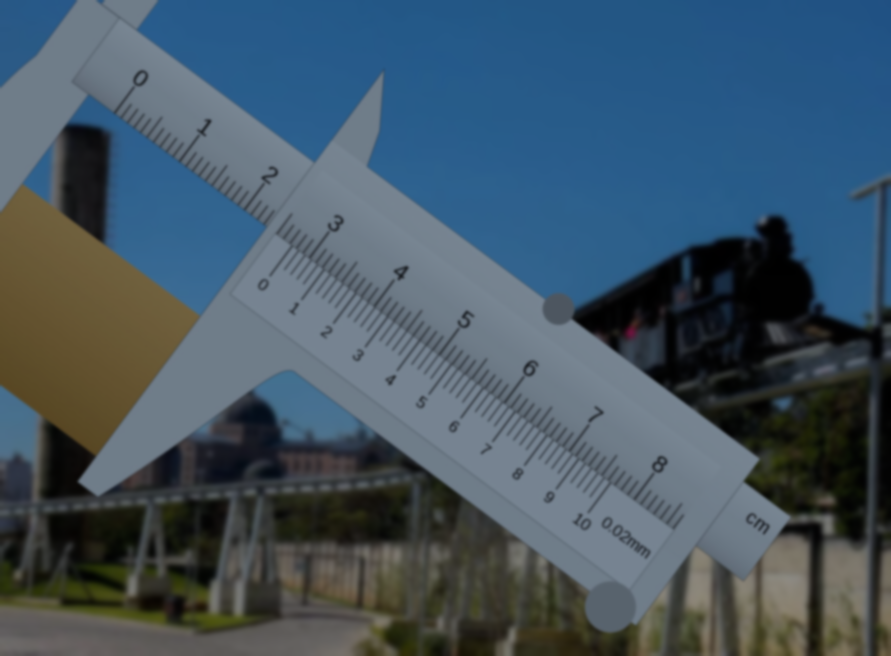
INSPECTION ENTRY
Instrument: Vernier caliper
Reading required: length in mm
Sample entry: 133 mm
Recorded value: 27.4 mm
